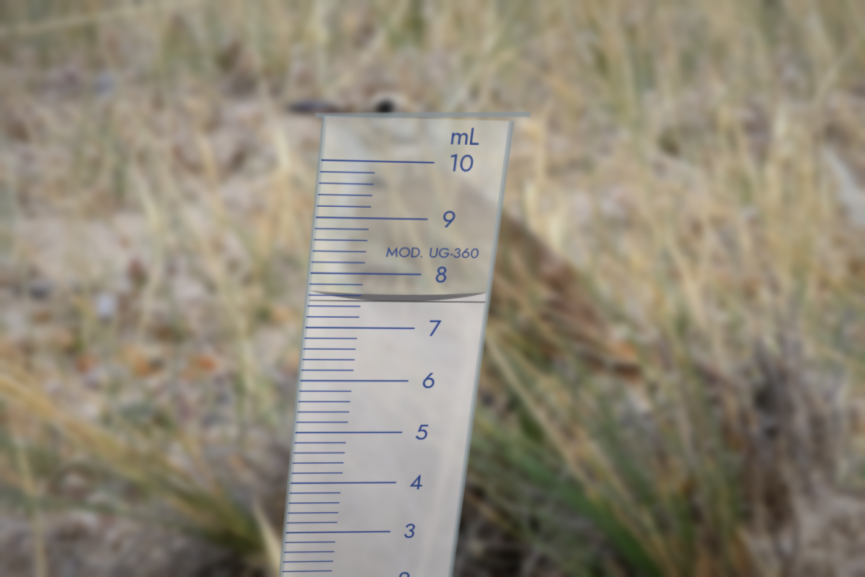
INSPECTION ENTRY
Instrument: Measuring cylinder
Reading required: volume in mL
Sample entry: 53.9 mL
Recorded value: 7.5 mL
